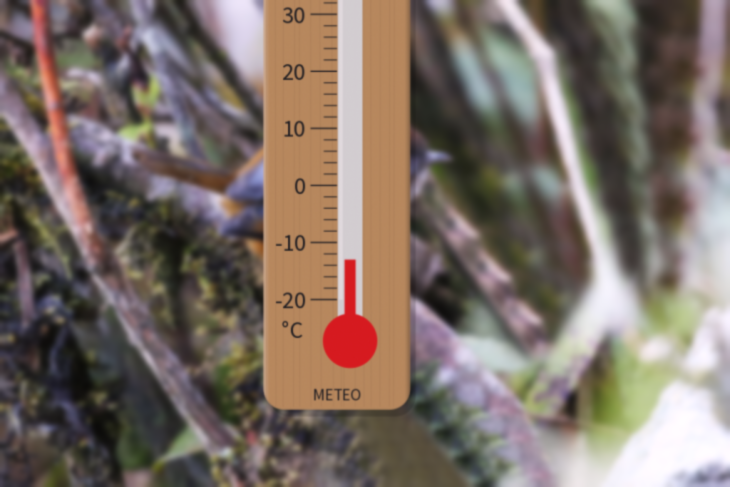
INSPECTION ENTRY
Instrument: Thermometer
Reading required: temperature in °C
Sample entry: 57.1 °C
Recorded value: -13 °C
